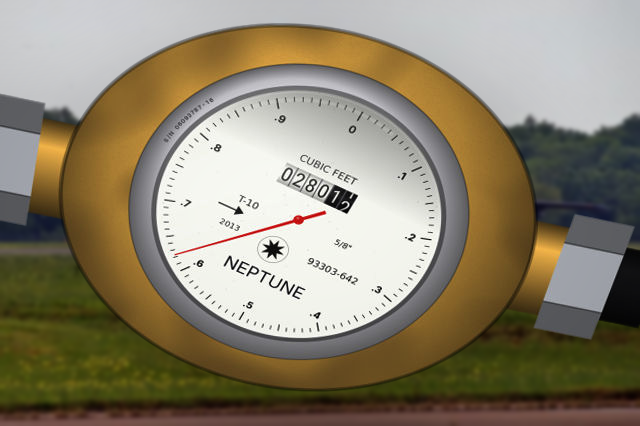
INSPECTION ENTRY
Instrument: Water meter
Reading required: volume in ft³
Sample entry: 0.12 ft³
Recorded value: 28011.62 ft³
